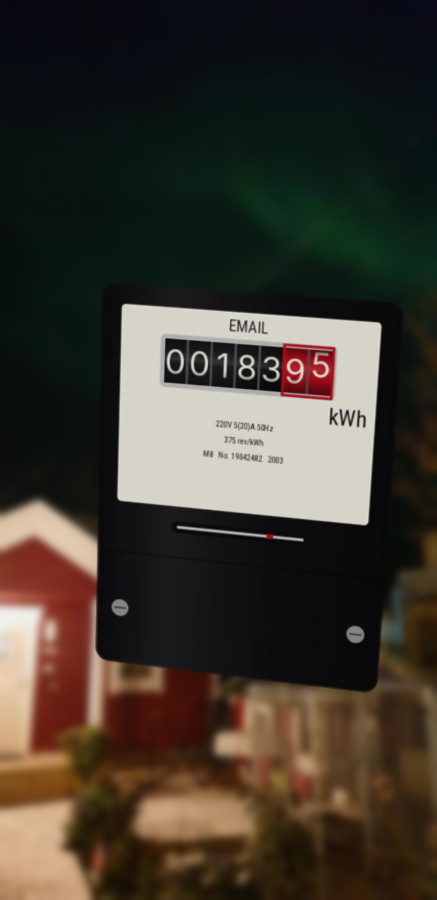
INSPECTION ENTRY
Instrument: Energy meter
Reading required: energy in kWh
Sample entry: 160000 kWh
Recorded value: 183.95 kWh
